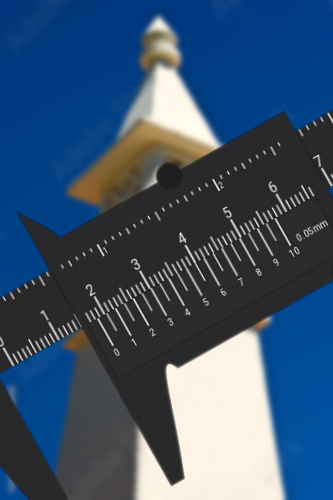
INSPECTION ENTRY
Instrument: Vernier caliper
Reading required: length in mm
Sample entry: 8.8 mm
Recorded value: 18.5 mm
